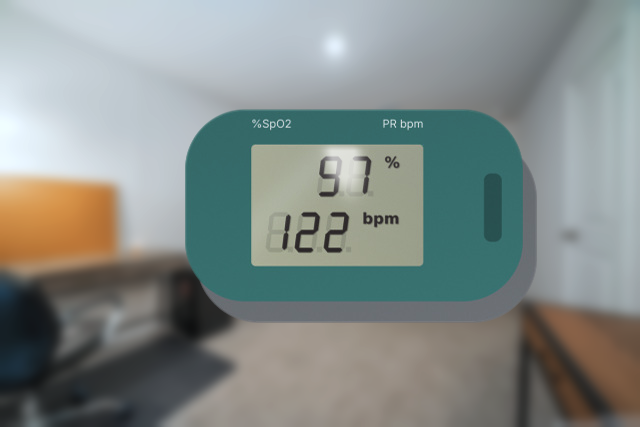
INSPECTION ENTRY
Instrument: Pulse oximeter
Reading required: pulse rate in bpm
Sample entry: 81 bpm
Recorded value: 122 bpm
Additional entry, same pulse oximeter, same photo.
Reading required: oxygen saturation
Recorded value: 97 %
